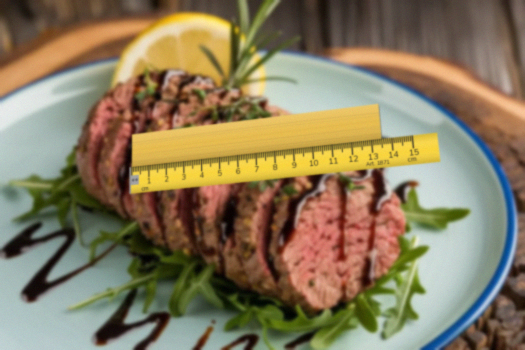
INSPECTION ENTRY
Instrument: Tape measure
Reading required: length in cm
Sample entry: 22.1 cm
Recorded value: 13.5 cm
